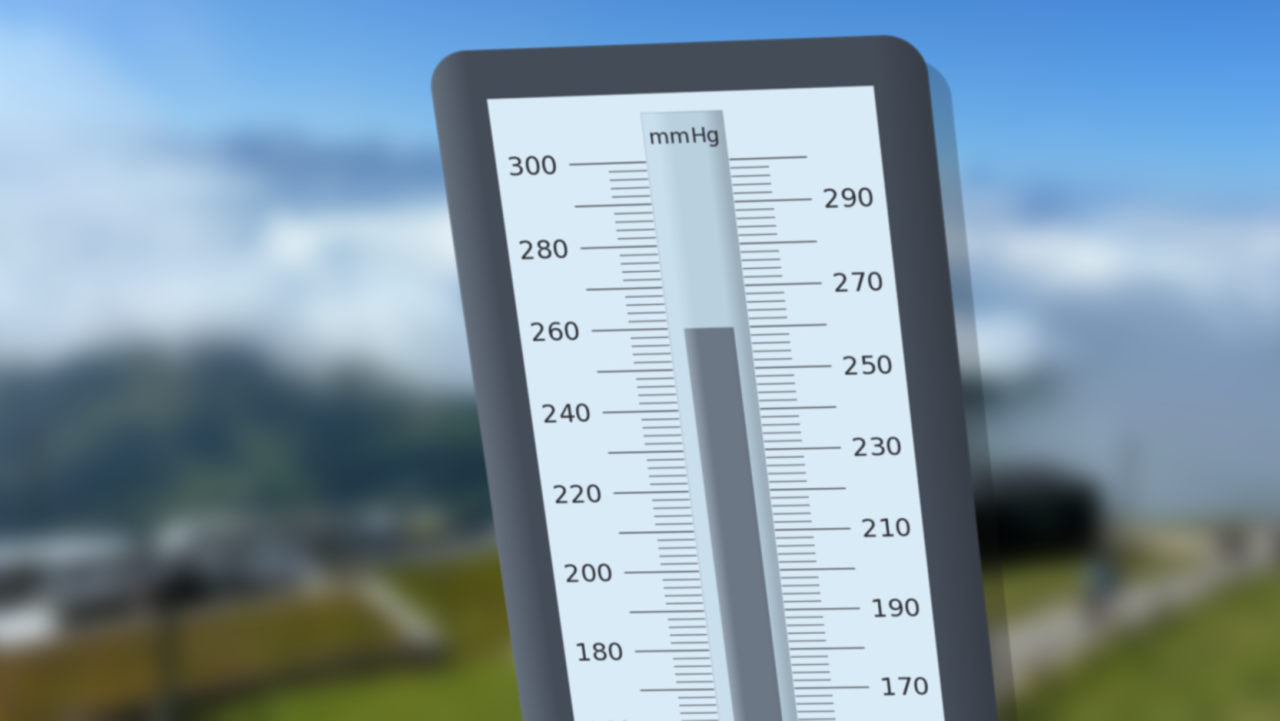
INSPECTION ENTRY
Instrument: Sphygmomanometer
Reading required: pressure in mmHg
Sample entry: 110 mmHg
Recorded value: 260 mmHg
